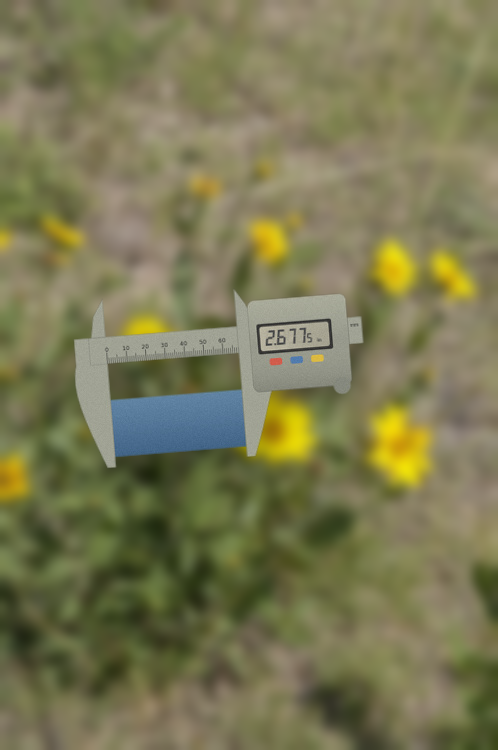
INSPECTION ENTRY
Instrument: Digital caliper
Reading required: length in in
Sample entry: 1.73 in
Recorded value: 2.6775 in
